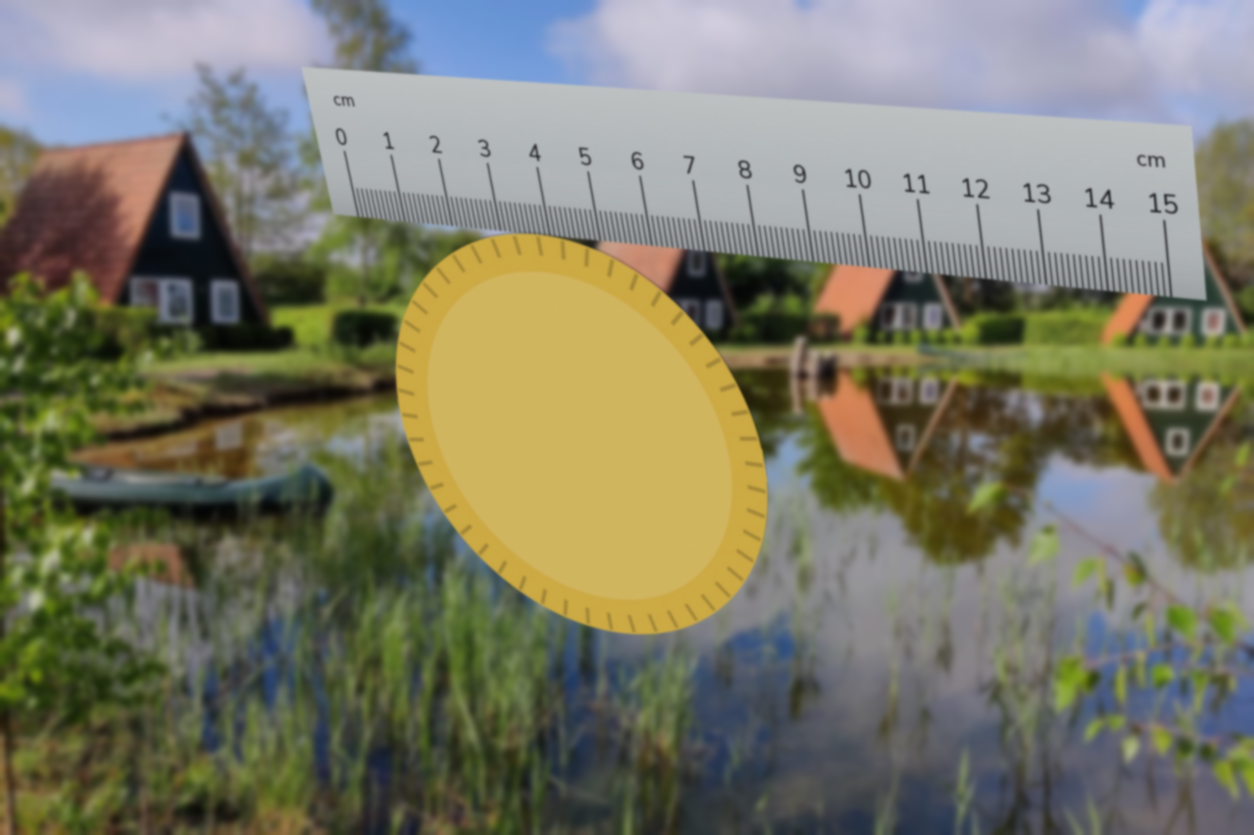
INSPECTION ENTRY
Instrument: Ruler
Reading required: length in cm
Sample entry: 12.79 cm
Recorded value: 7.5 cm
